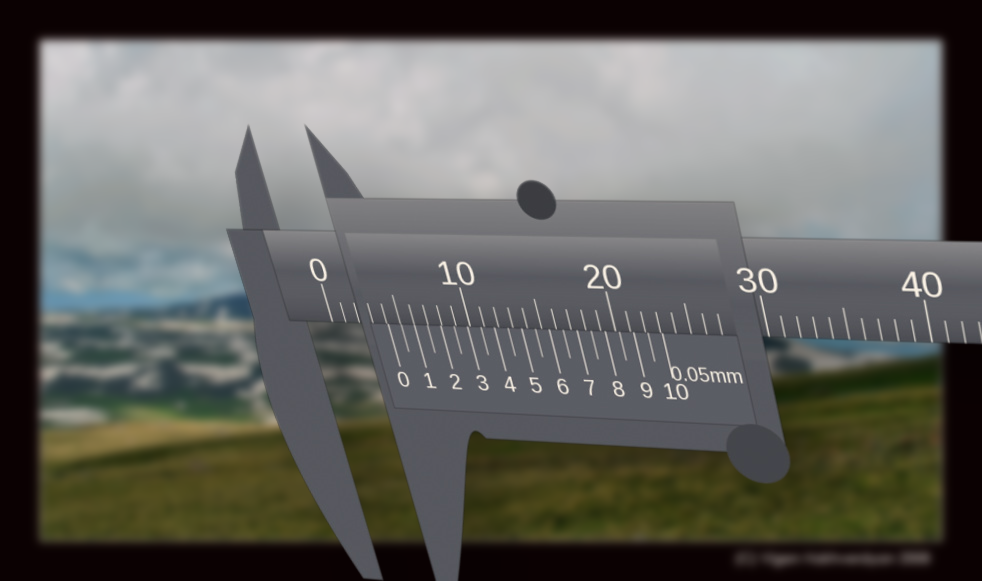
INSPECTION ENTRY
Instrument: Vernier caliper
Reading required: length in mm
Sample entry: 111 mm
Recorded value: 4.1 mm
